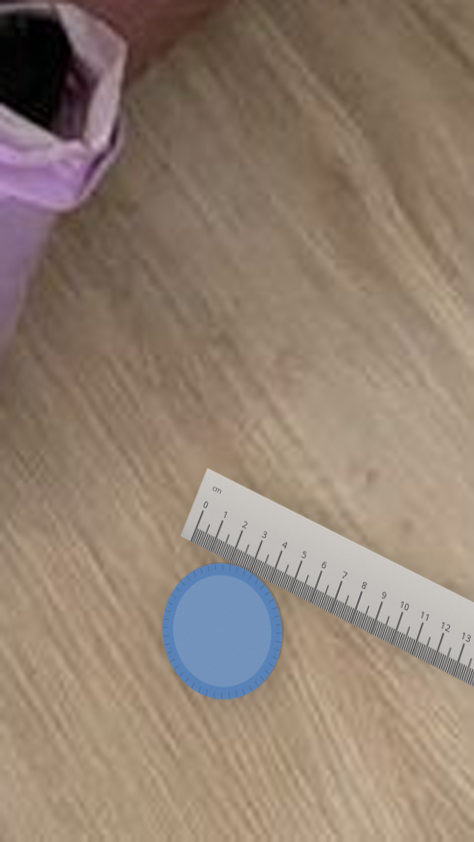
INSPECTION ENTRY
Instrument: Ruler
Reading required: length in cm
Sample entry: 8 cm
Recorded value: 5.5 cm
